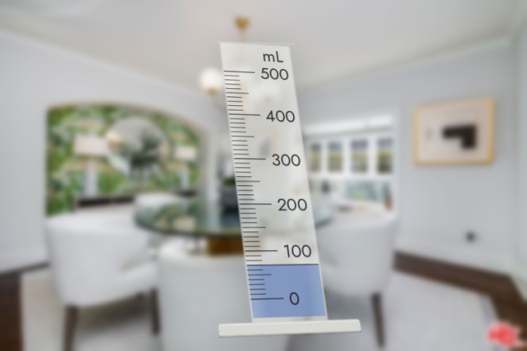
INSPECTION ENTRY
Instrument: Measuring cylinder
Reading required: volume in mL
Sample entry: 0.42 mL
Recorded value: 70 mL
